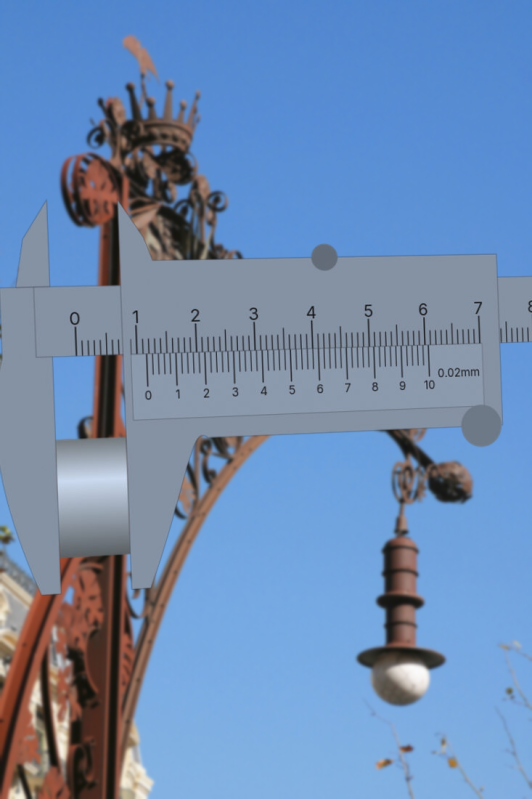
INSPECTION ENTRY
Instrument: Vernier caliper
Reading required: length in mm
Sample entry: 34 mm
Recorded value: 11.6 mm
